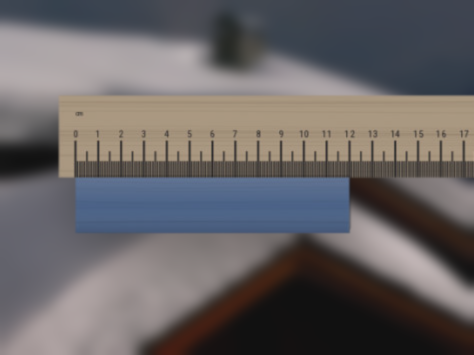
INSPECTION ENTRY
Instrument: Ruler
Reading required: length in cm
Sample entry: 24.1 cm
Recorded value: 12 cm
